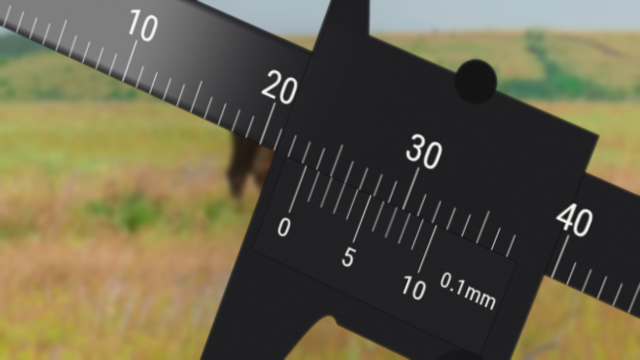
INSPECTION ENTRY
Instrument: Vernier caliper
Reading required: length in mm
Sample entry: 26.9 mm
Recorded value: 23.3 mm
